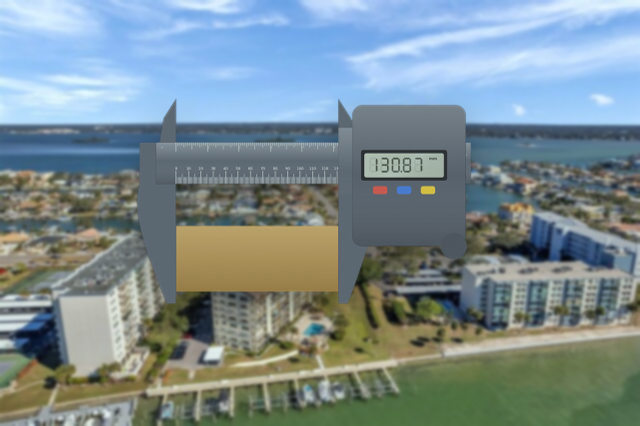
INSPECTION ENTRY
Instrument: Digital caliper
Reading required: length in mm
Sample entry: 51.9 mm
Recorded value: 130.87 mm
